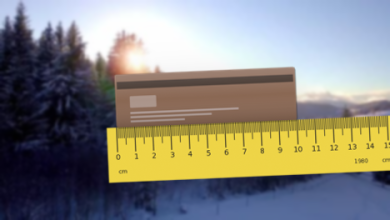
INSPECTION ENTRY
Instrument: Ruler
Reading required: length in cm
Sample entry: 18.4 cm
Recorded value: 10 cm
